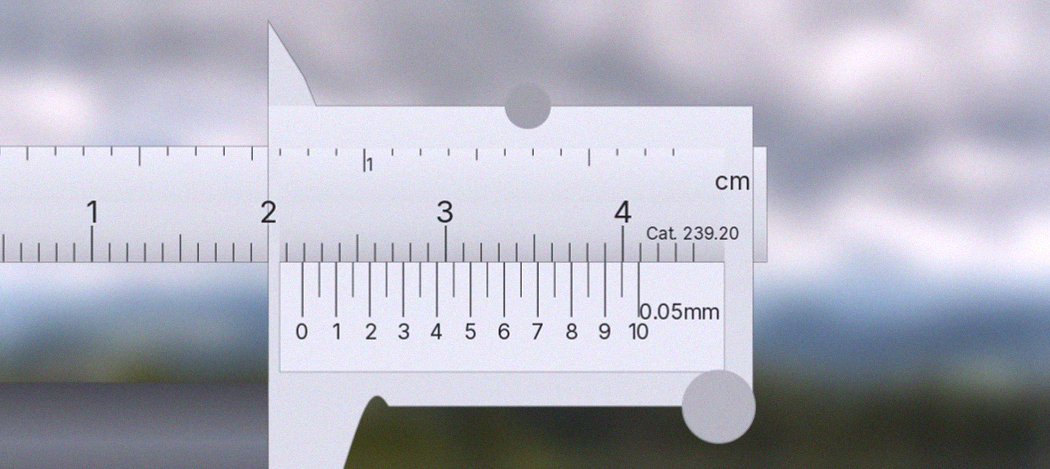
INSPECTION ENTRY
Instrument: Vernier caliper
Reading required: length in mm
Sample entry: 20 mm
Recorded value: 21.9 mm
